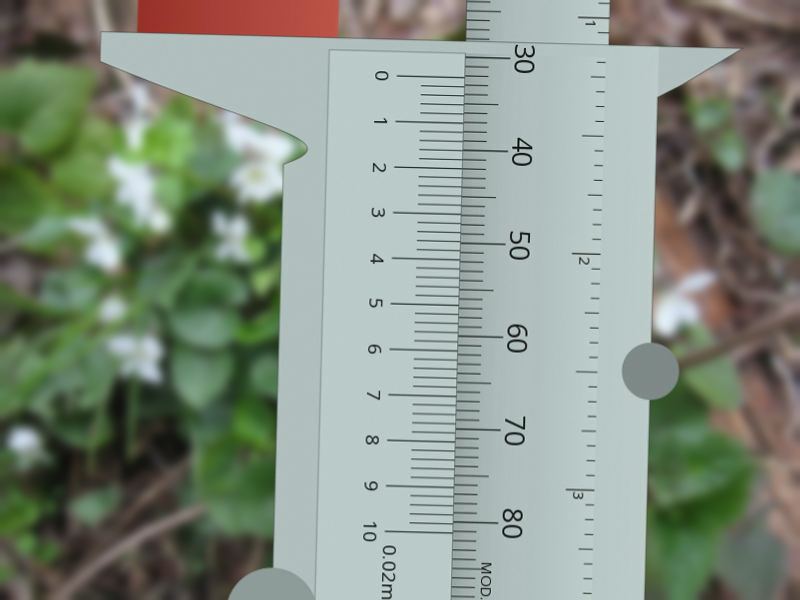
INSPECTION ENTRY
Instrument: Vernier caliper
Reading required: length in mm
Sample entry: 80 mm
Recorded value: 32.2 mm
